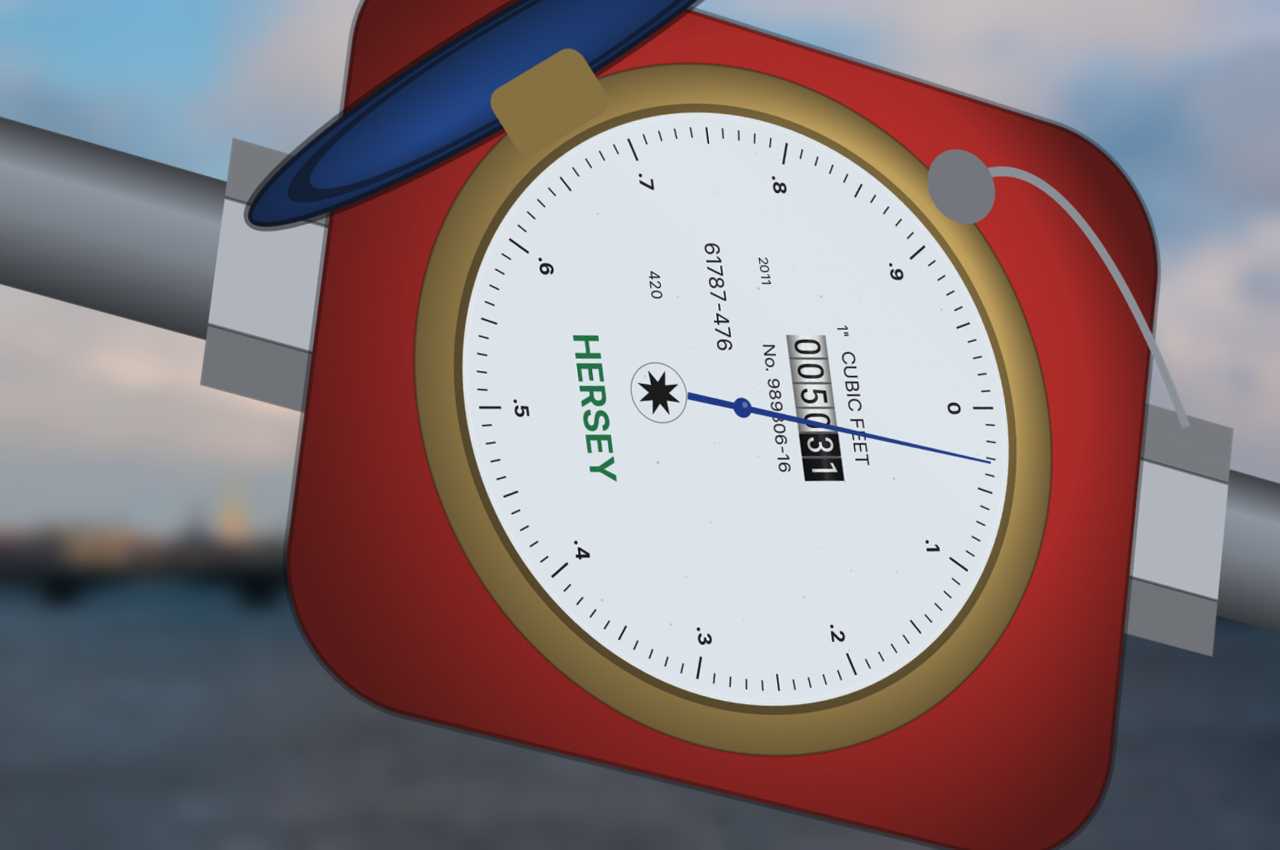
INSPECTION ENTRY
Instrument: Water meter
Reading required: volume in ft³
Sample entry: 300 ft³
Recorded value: 5031.03 ft³
